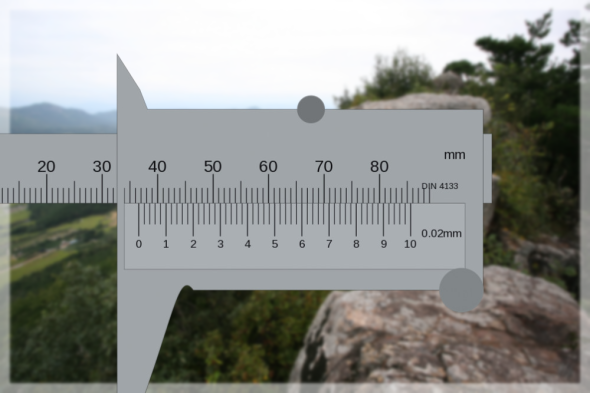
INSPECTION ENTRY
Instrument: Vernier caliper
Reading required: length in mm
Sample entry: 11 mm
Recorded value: 36.6 mm
